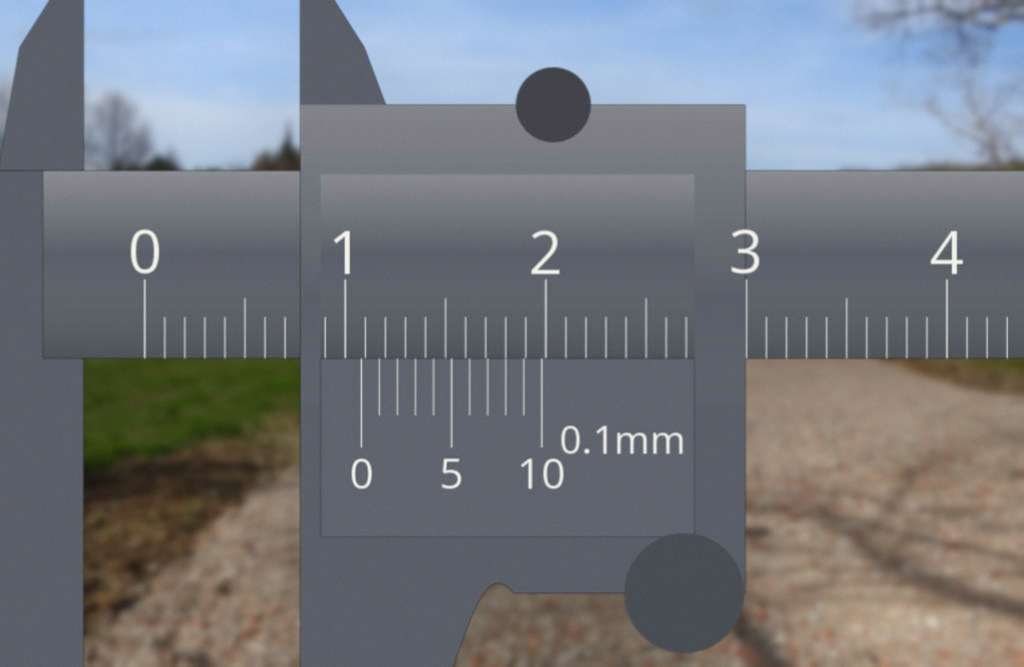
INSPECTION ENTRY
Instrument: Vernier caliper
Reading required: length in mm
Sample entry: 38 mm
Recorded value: 10.8 mm
